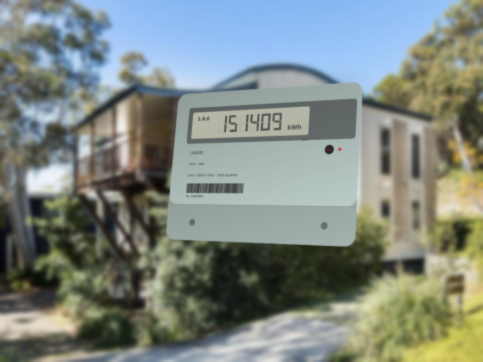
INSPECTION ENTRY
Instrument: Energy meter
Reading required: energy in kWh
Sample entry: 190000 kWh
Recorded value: 151409 kWh
